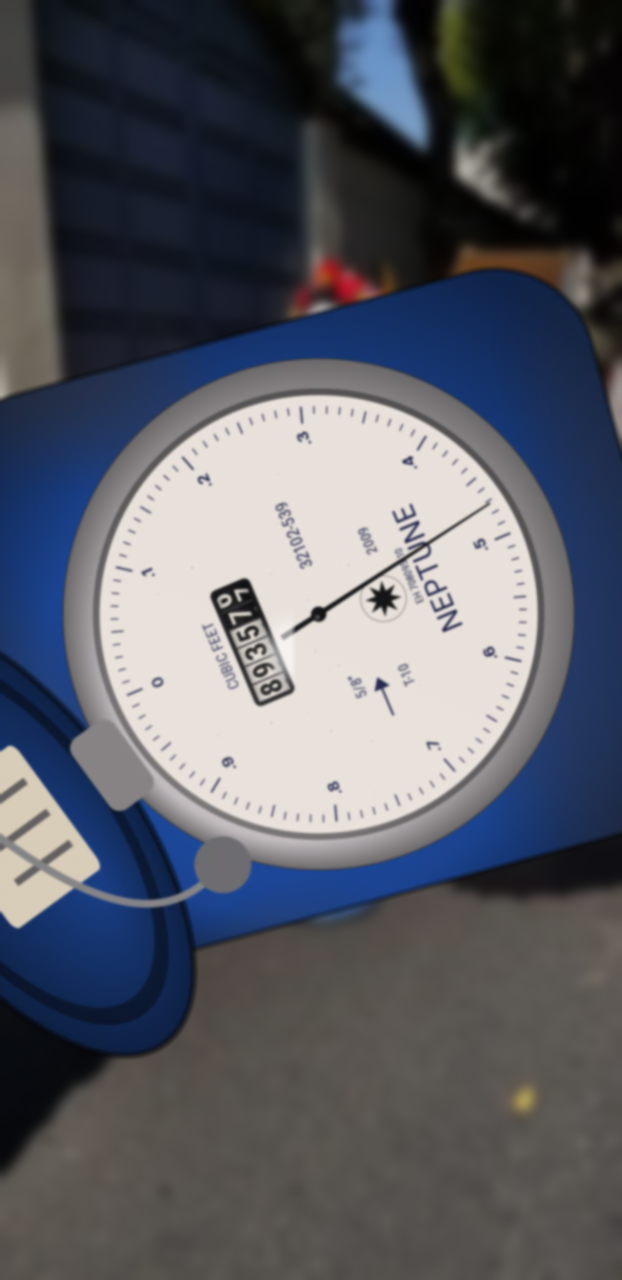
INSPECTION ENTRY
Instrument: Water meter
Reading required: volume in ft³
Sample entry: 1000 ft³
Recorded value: 893576.47 ft³
